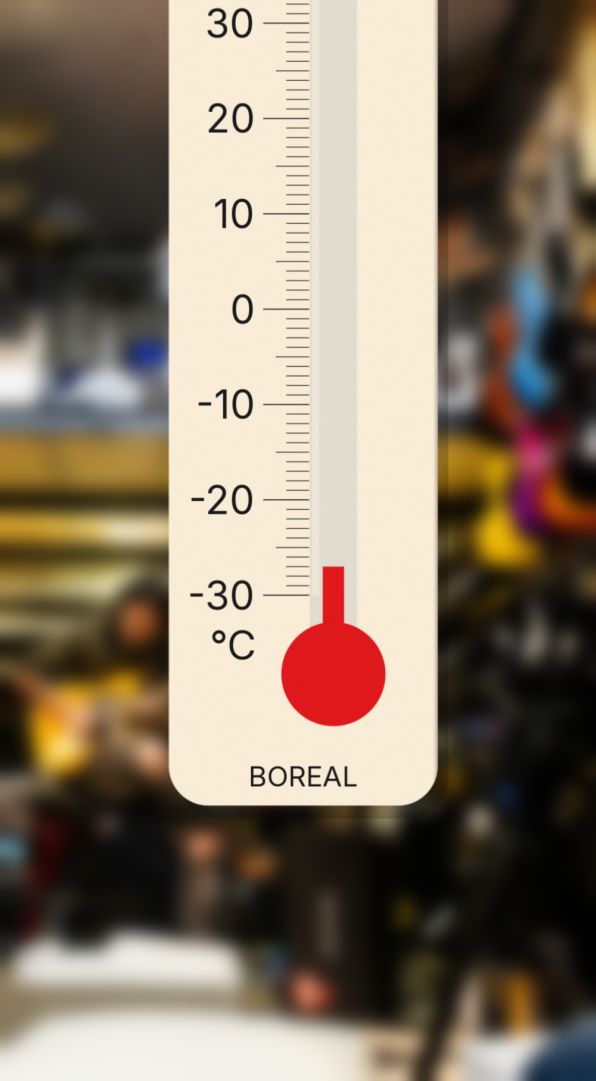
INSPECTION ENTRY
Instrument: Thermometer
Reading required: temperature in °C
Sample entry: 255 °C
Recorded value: -27 °C
